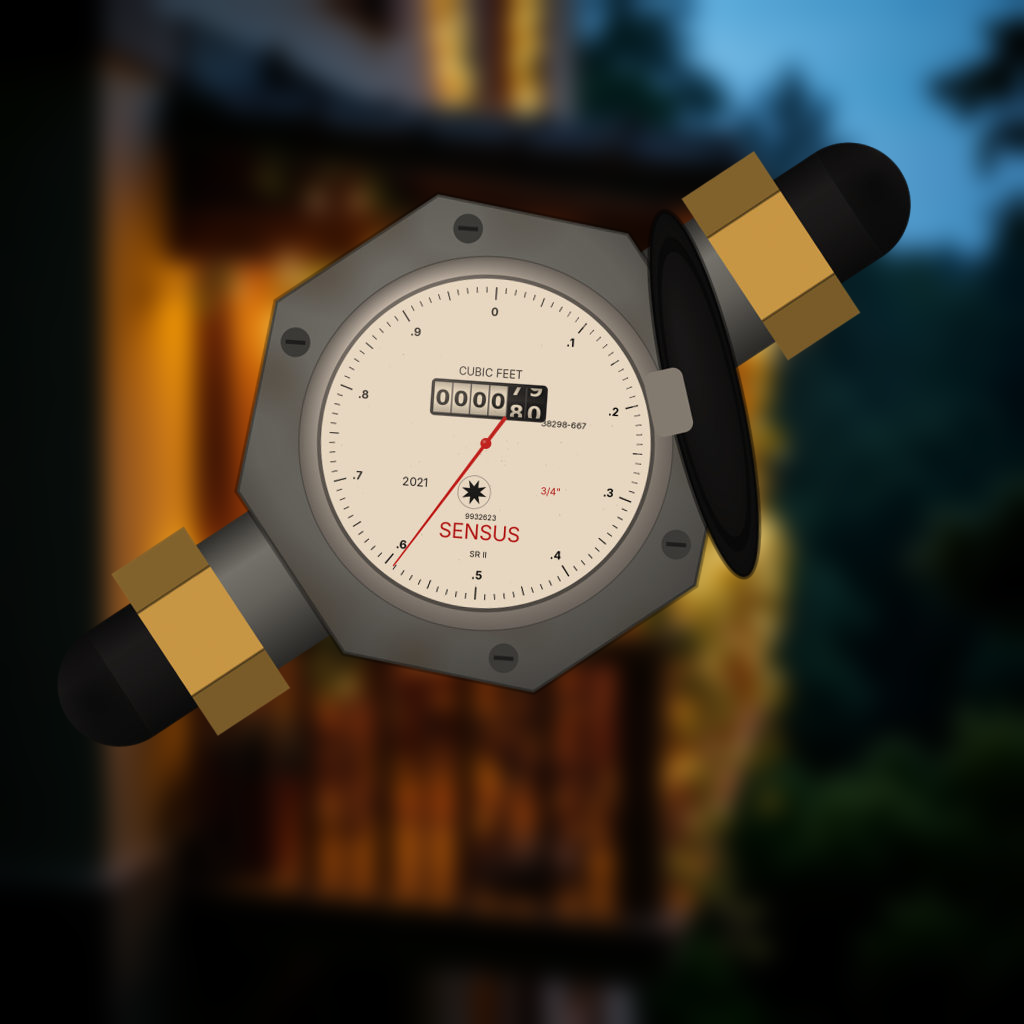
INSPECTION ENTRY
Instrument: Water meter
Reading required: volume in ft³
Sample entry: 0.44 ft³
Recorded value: 79.59 ft³
